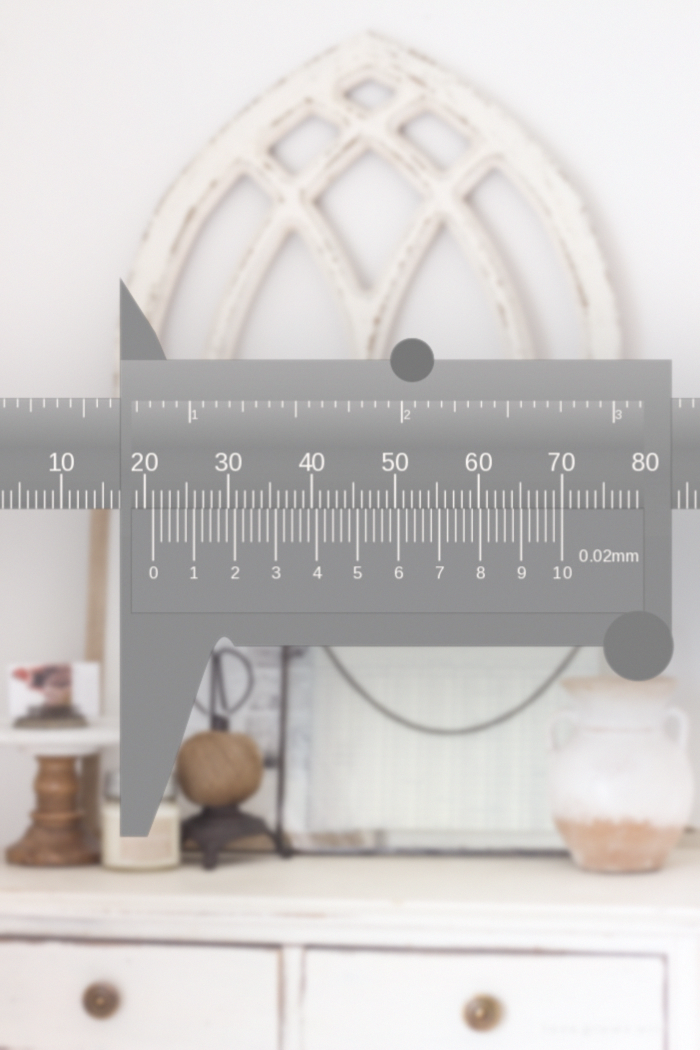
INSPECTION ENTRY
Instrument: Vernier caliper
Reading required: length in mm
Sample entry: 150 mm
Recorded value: 21.0 mm
